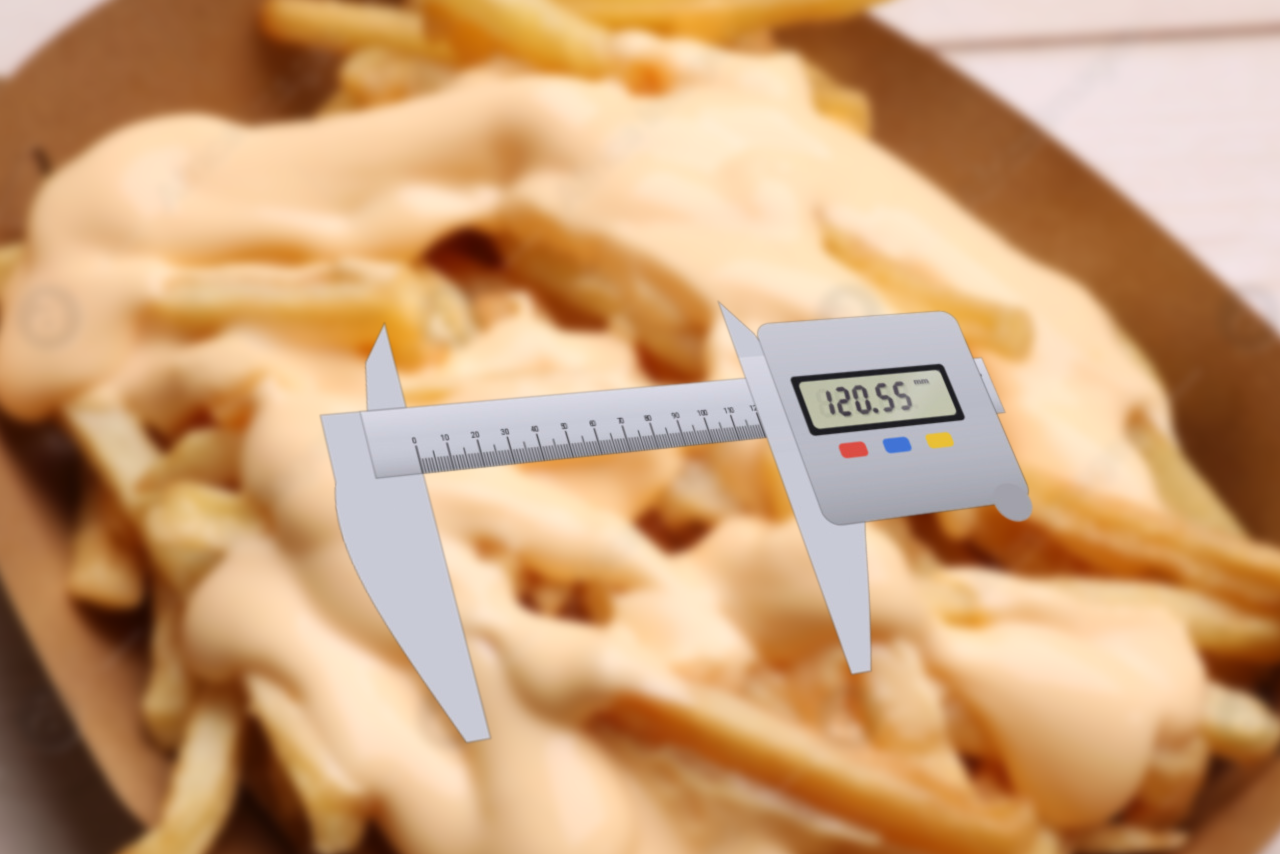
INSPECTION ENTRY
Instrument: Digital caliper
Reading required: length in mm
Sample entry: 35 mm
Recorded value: 120.55 mm
